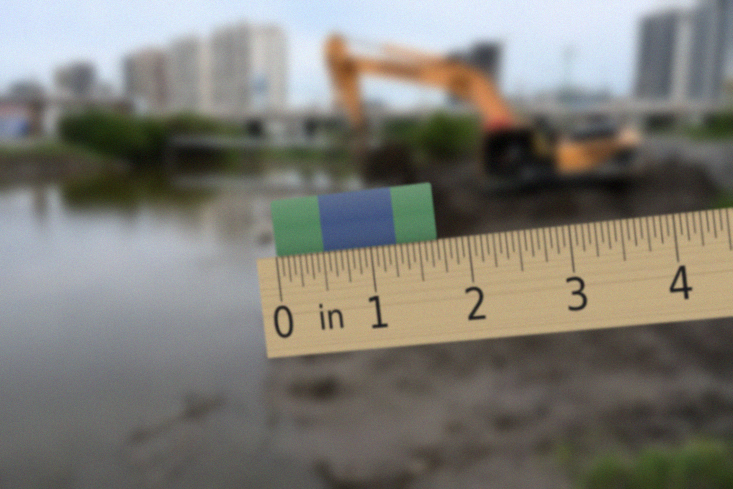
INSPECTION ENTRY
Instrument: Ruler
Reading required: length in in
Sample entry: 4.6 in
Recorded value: 1.6875 in
